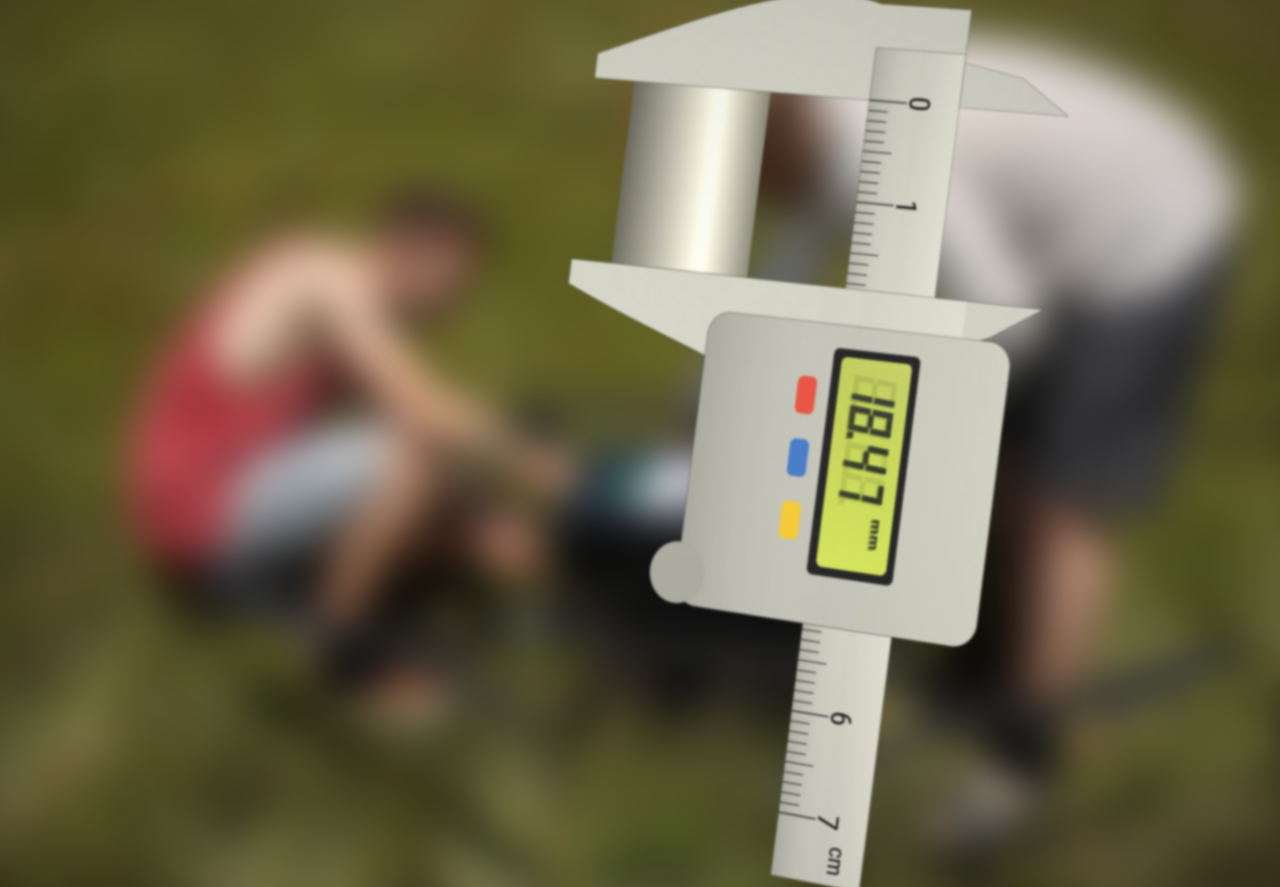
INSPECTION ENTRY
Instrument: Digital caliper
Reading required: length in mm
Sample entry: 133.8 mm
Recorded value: 18.47 mm
